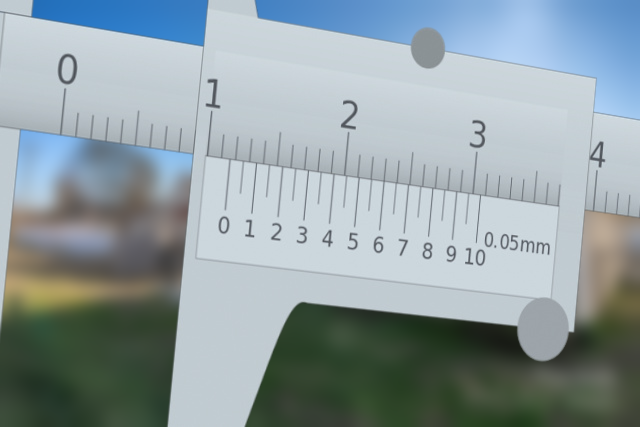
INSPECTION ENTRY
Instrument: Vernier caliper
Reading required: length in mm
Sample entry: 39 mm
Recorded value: 11.6 mm
